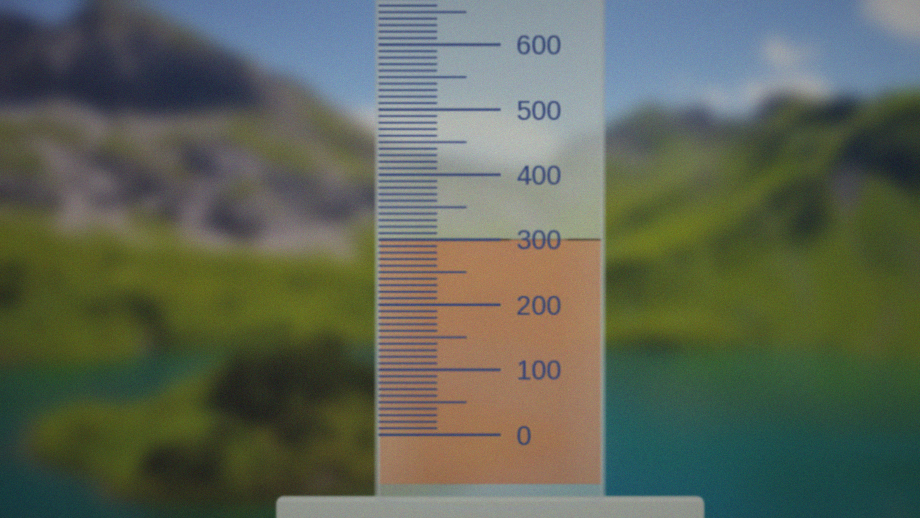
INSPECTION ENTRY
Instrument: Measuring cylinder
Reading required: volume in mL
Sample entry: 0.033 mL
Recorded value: 300 mL
